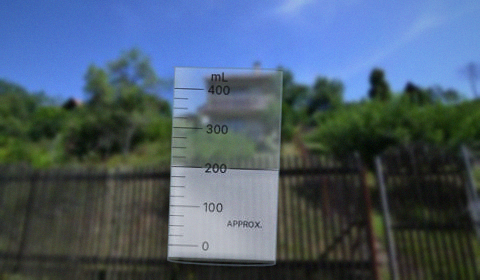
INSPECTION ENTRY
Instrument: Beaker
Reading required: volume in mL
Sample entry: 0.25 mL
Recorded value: 200 mL
